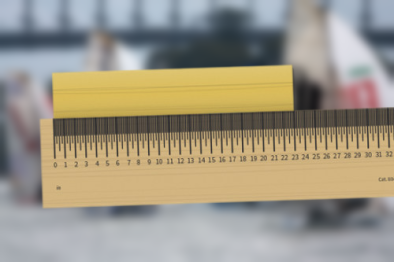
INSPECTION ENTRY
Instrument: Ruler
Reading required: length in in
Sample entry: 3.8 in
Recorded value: 23 in
